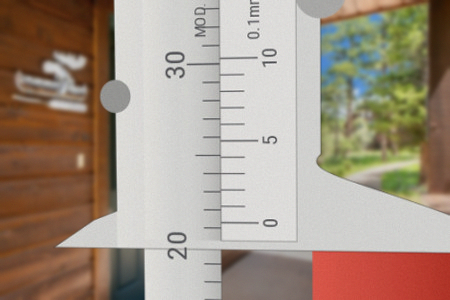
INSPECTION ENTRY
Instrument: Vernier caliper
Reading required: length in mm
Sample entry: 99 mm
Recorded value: 21.3 mm
